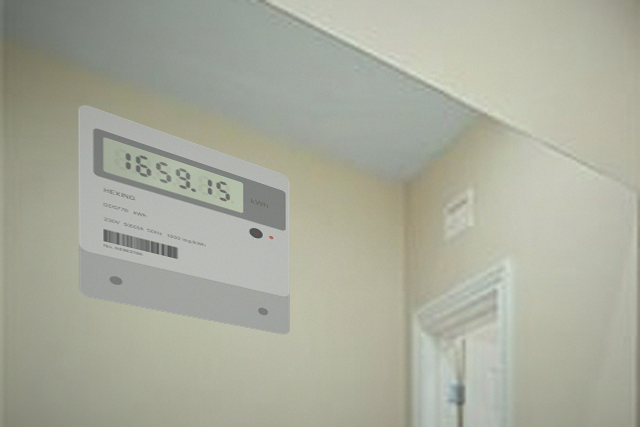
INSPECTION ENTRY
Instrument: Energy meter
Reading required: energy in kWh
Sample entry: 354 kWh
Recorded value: 1659.15 kWh
